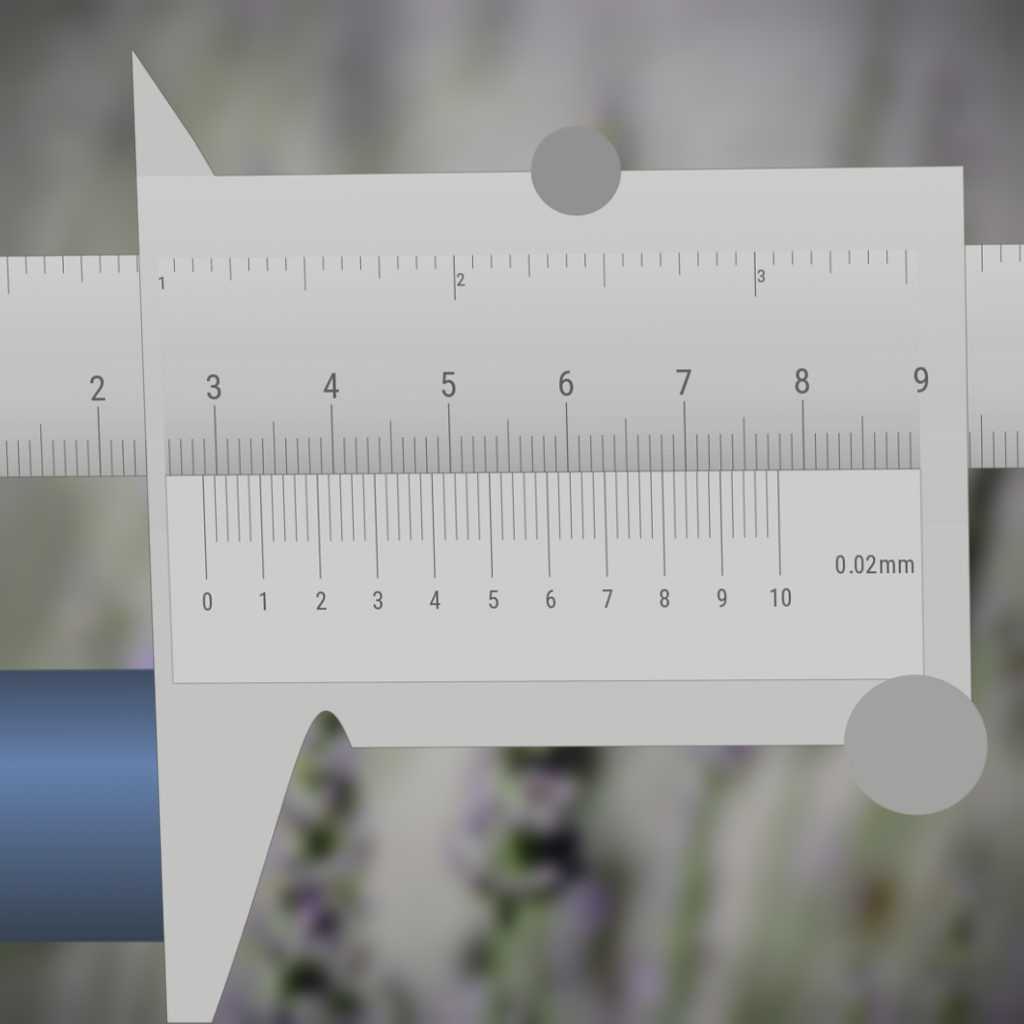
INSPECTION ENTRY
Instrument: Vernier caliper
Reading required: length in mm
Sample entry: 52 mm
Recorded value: 28.8 mm
